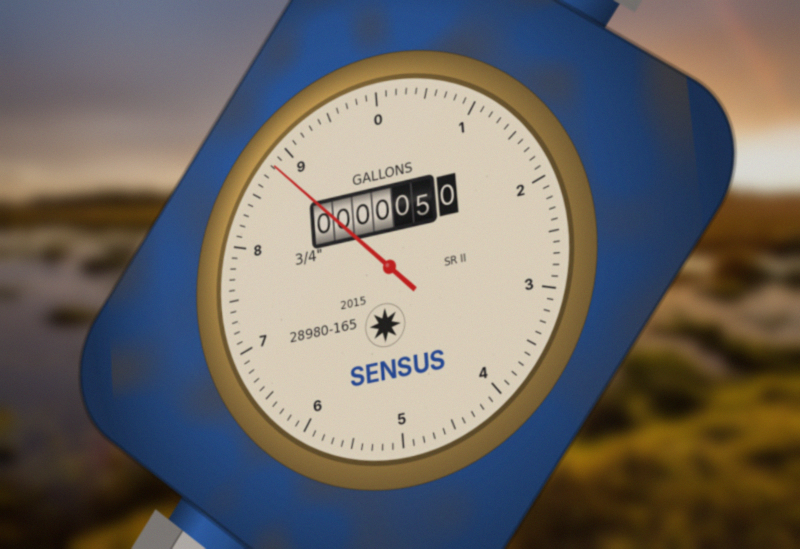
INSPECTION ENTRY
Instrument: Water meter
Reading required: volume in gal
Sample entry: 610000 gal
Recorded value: 48.8 gal
